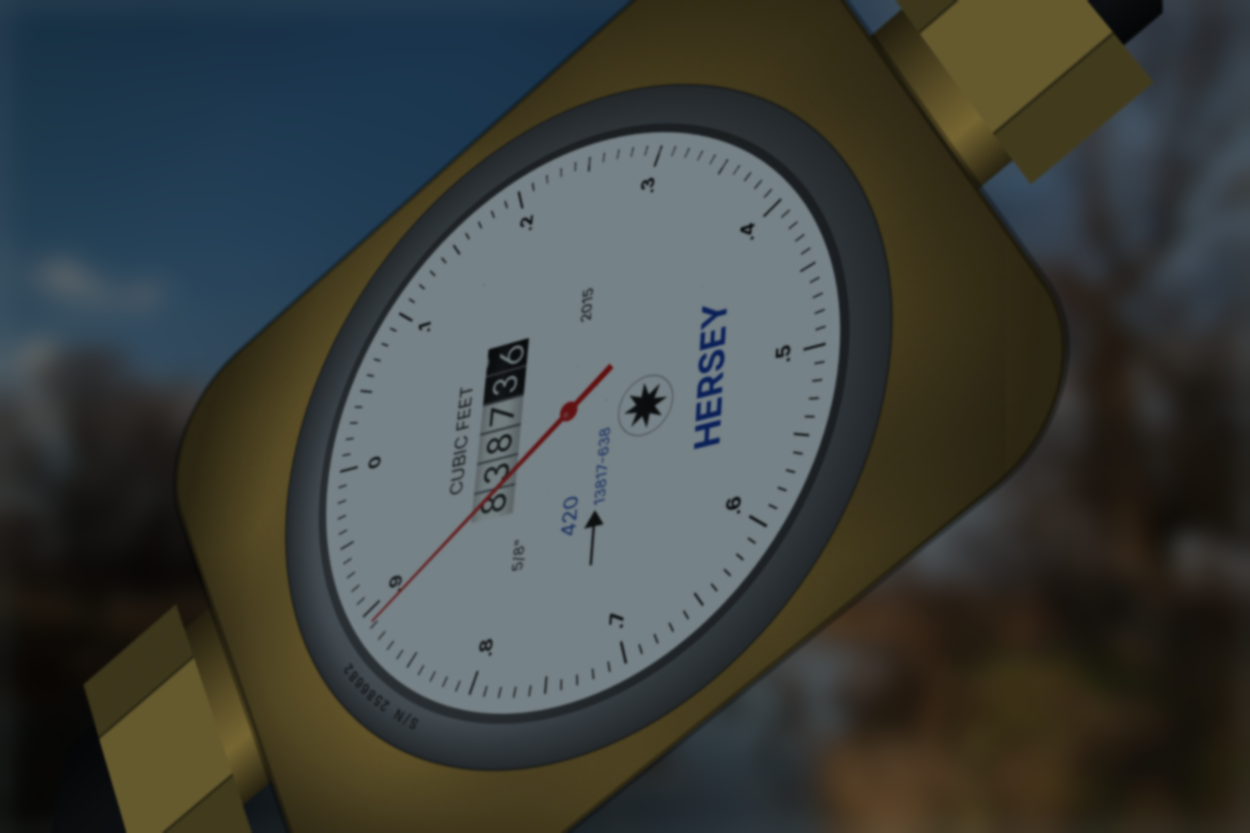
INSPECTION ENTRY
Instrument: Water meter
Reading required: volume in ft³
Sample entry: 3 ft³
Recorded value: 838735.89 ft³
